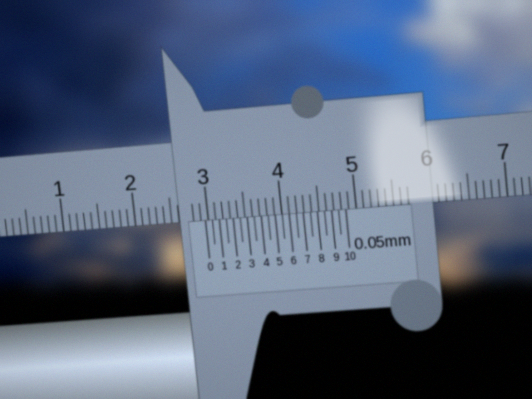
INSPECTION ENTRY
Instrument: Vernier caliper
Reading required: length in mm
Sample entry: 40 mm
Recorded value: 29.6 mm
